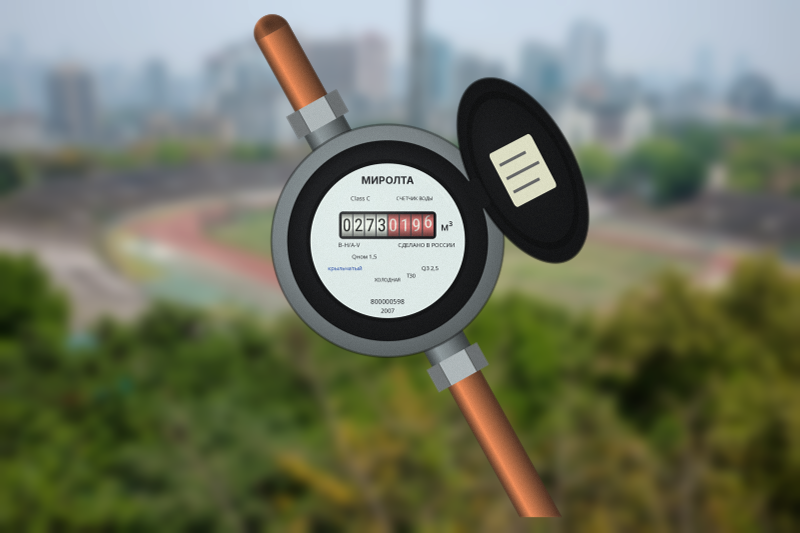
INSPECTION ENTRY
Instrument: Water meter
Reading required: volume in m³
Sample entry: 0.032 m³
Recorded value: 273.0196 m³
